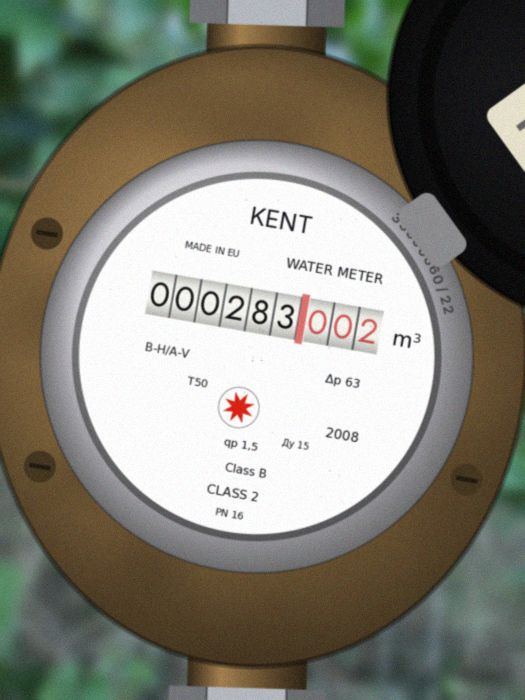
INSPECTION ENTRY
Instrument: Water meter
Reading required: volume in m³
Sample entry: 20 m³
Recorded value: 283.002 m³
